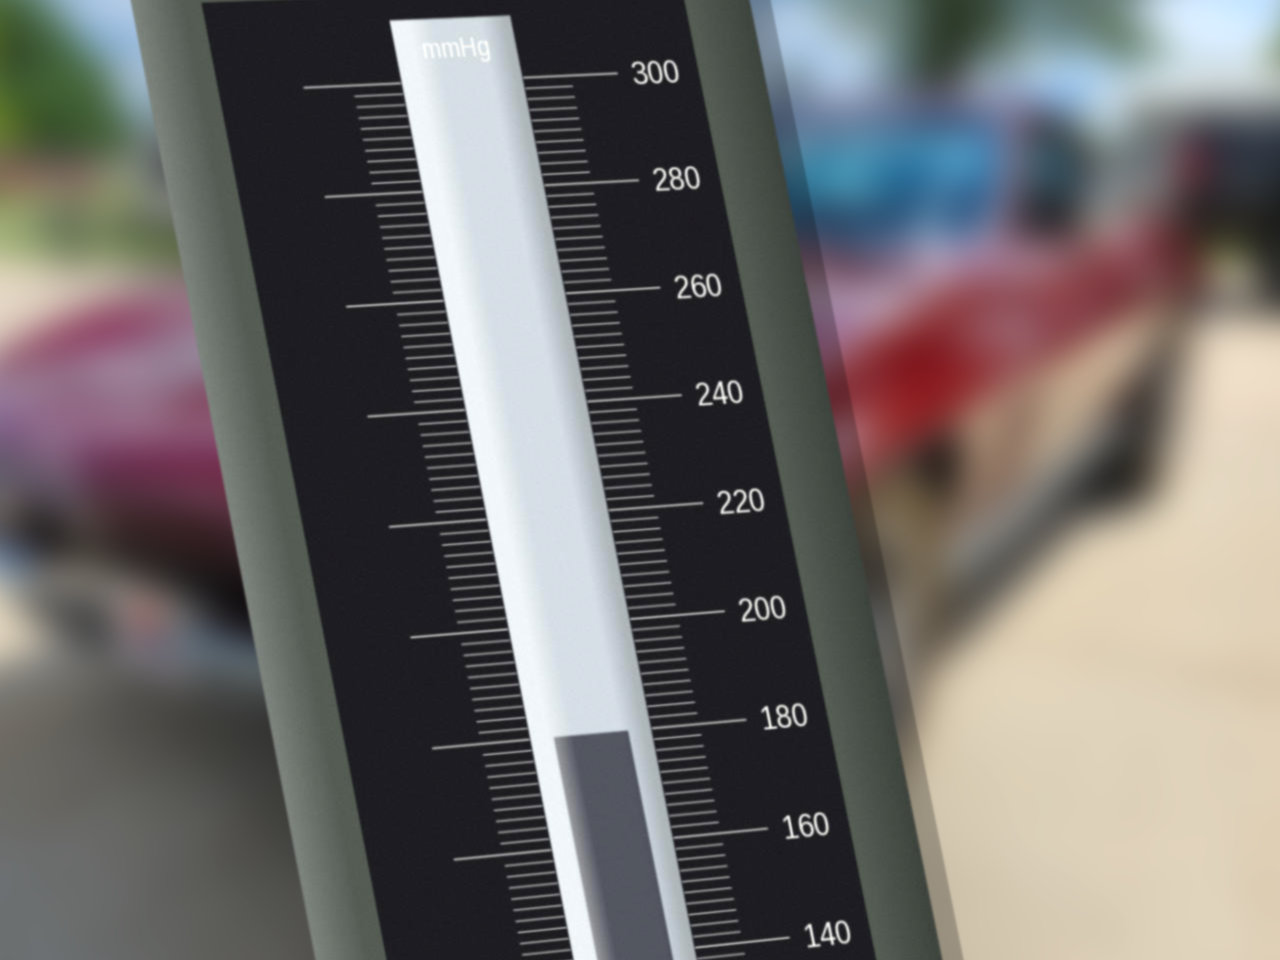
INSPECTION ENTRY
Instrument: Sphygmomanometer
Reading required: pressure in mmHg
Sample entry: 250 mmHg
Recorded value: 180 mmHg
